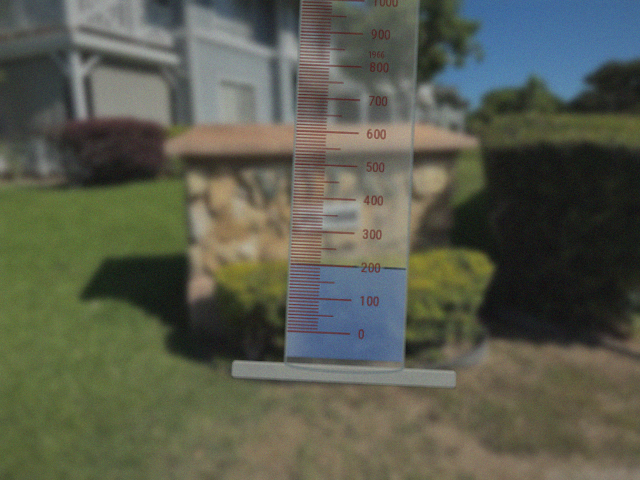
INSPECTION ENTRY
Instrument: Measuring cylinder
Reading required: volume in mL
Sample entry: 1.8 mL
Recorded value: 200 mL
